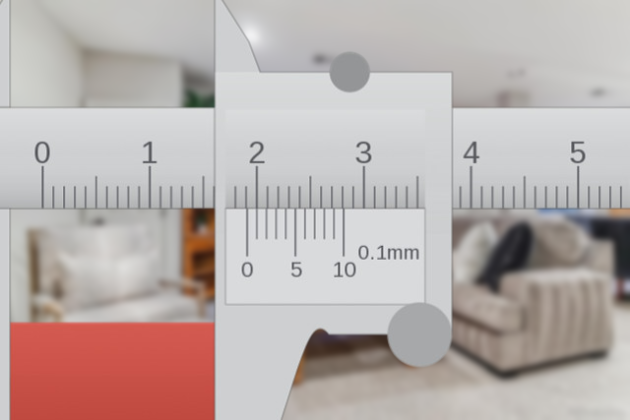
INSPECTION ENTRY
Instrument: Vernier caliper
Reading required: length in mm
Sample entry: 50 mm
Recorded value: 19.1 mm
